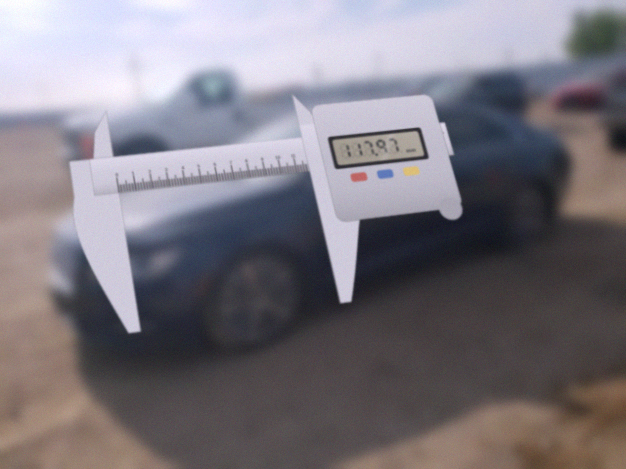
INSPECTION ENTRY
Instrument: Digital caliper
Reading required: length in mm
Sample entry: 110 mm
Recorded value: 117.97 mm
